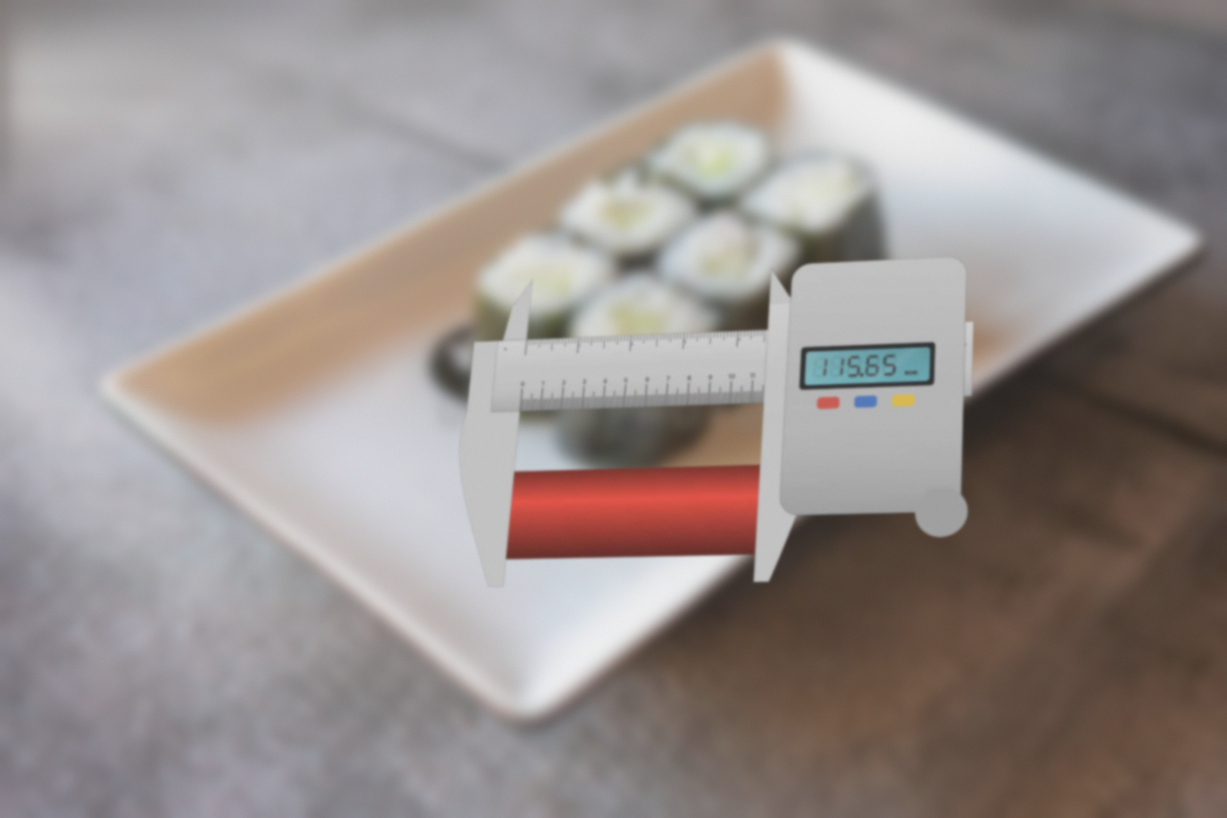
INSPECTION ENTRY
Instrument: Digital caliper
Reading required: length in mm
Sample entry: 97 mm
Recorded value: 115.65 mm
